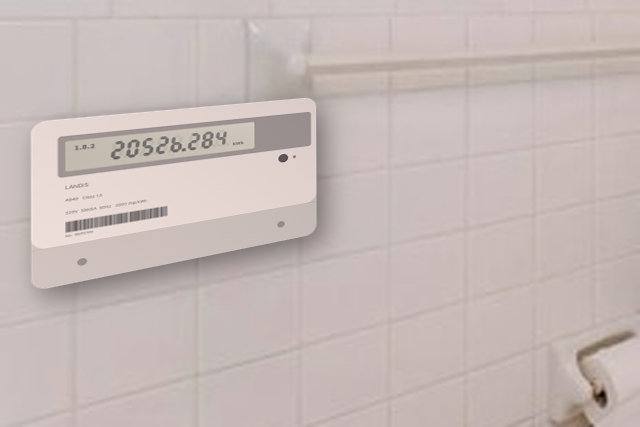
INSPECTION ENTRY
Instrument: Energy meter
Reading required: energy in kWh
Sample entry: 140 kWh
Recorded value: 20526.284 kWh
